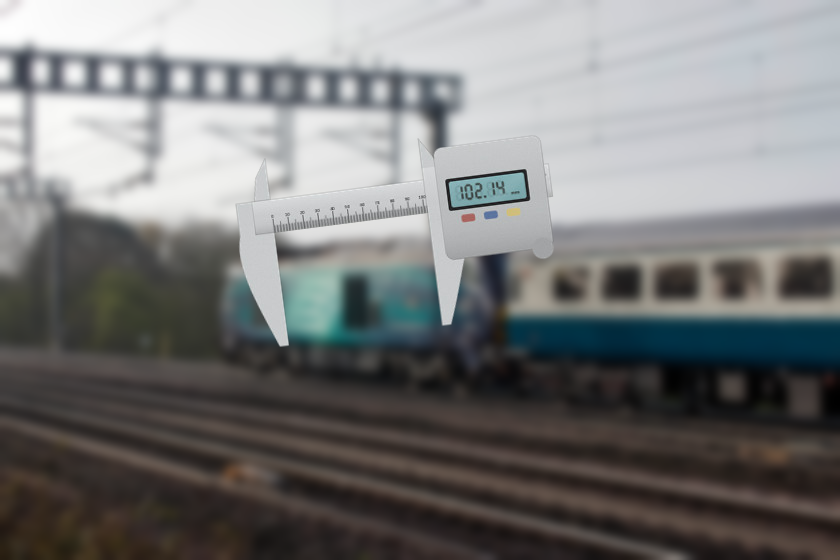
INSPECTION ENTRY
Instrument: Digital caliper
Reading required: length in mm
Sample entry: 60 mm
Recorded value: 102.14 mm
